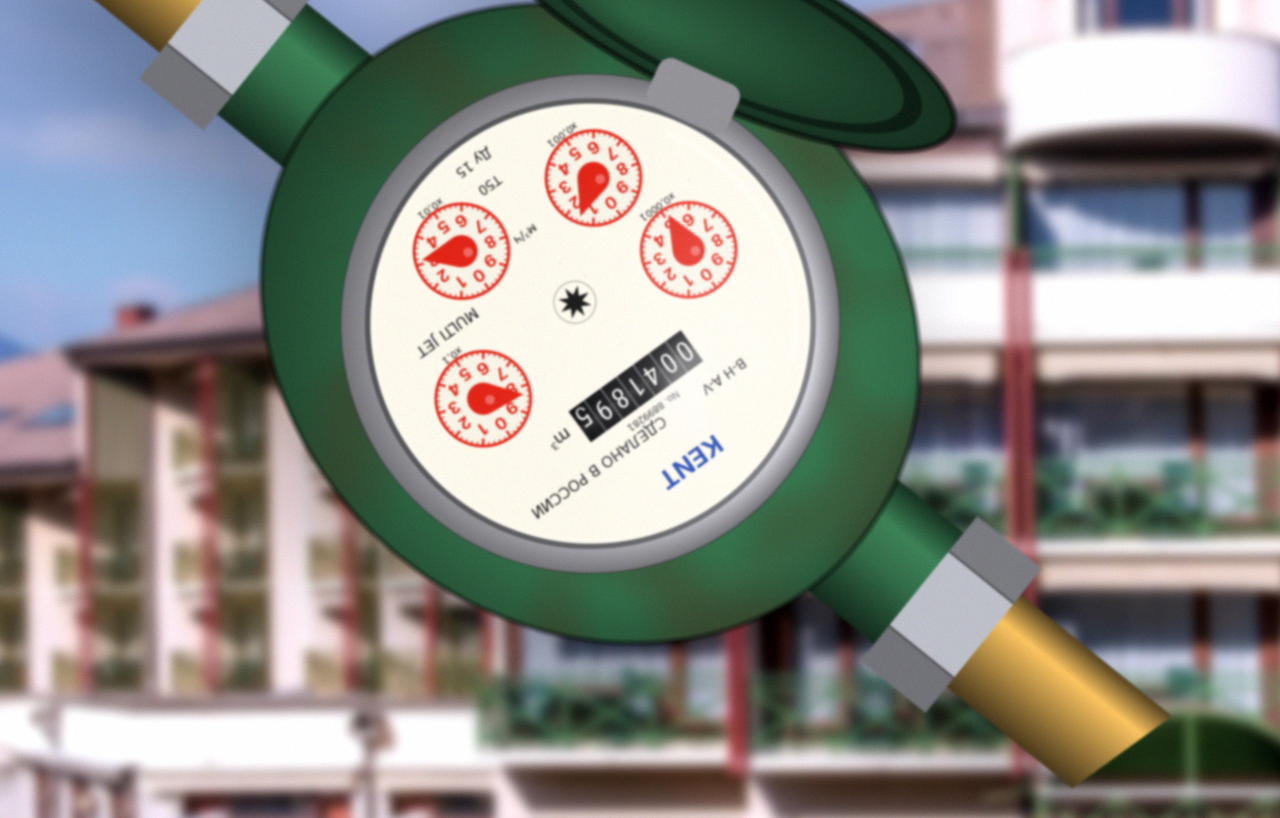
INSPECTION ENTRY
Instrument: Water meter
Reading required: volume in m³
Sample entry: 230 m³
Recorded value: 41894.8315 m³
